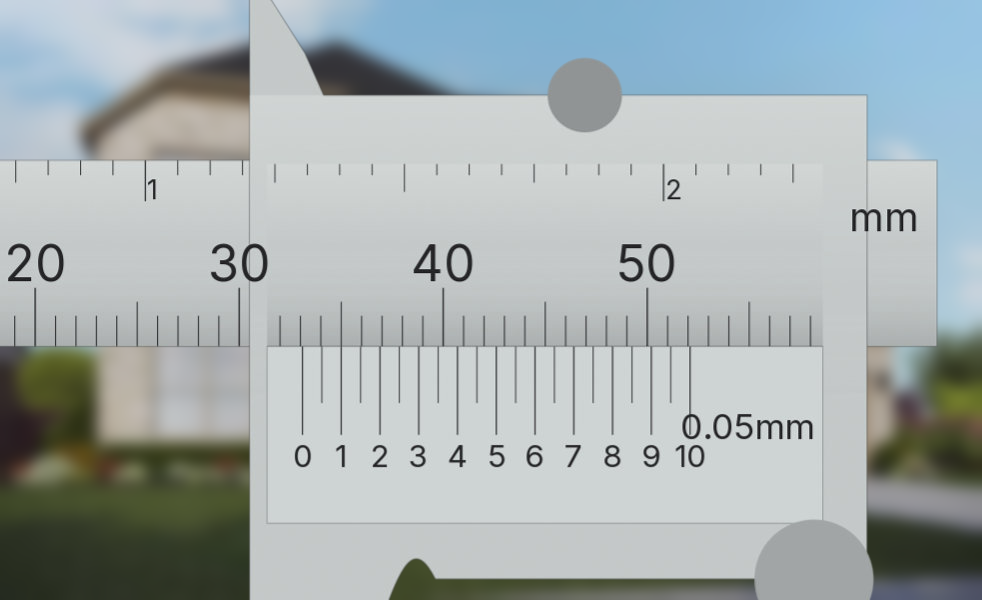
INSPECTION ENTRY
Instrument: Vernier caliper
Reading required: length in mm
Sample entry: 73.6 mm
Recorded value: 33.1 mm
